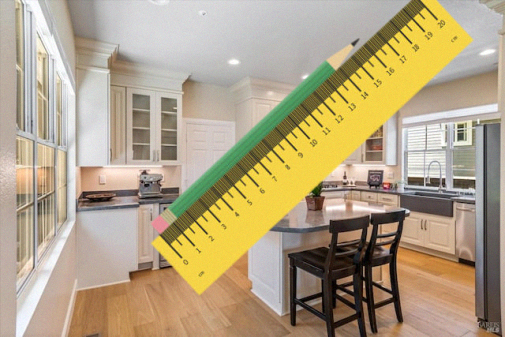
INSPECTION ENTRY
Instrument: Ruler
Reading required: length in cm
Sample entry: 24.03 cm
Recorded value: 16 cm
